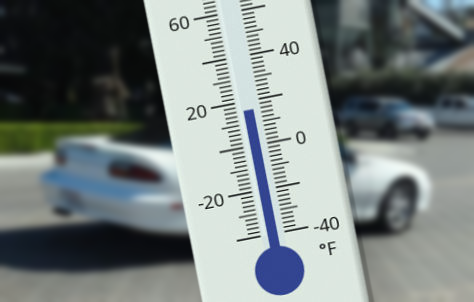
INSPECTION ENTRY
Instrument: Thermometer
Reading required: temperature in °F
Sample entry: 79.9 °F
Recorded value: 16 °F
